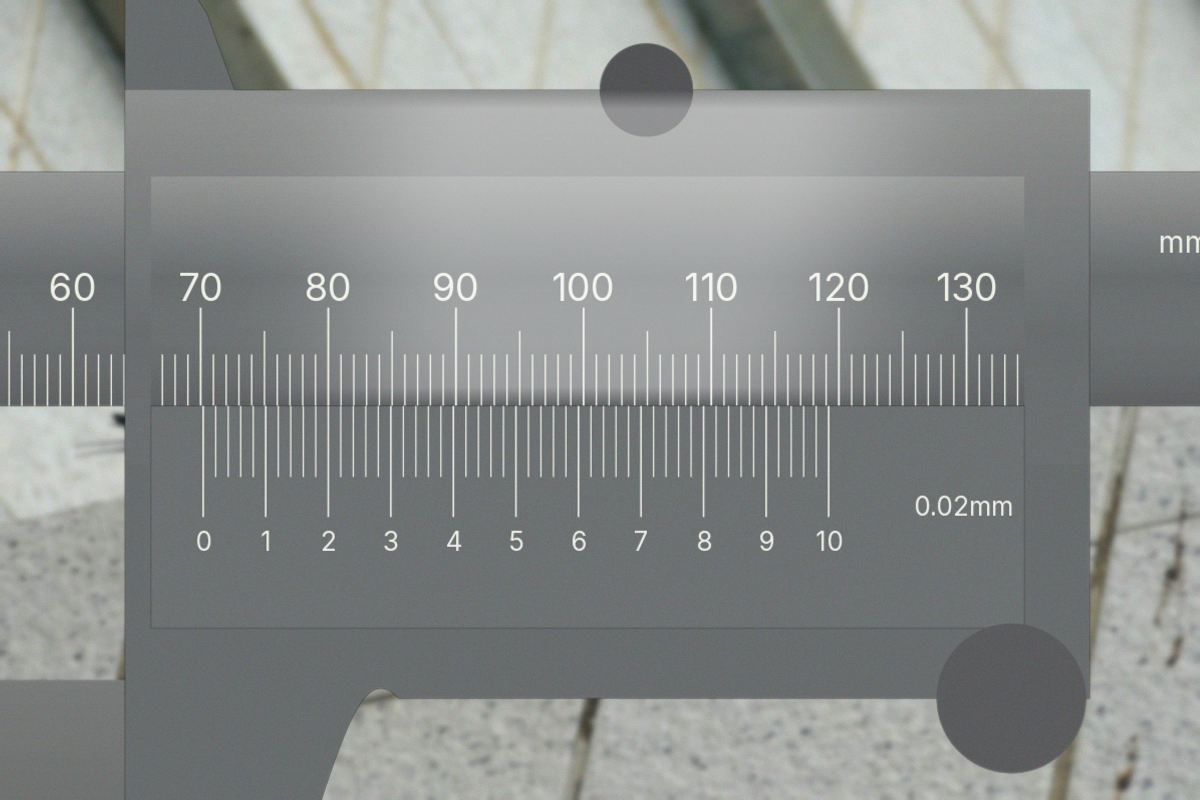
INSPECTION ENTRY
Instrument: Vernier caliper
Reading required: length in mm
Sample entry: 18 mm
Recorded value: 70.2 mm
